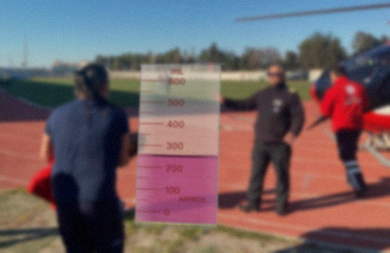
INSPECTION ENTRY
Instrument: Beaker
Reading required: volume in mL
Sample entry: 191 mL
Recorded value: 250 mL
